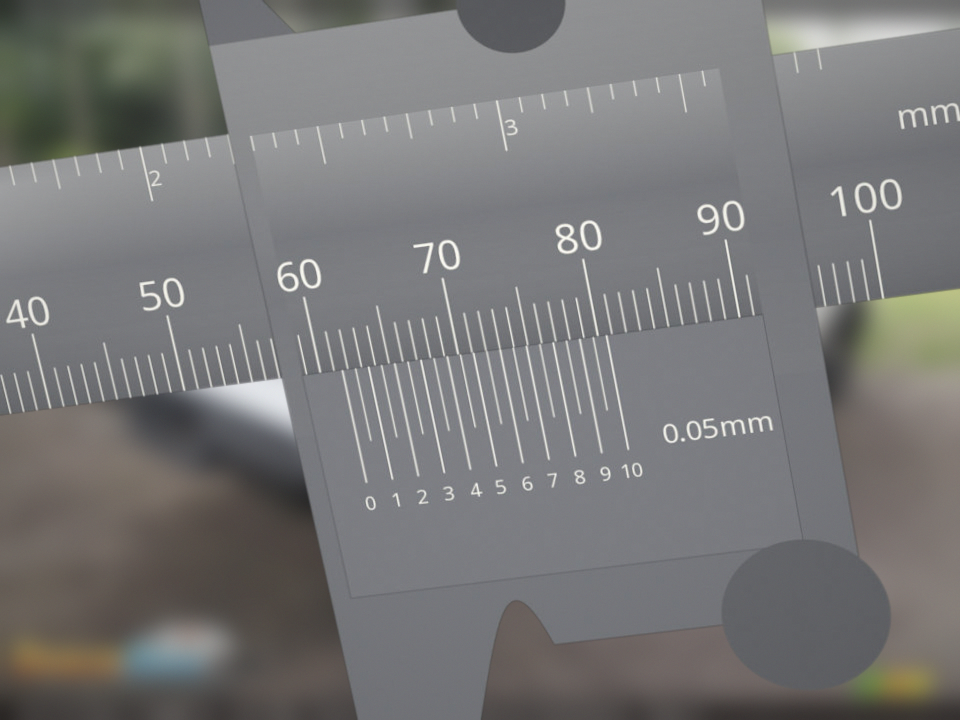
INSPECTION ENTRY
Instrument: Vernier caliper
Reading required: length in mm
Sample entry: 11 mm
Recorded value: 61.6 mm
